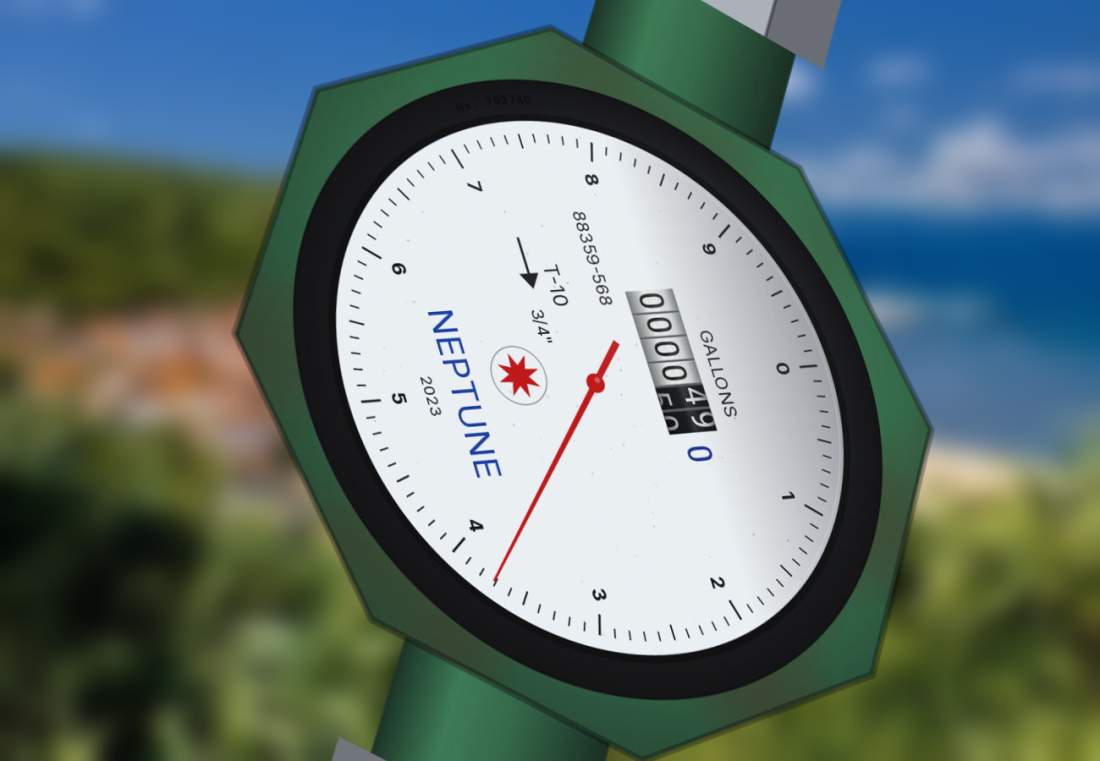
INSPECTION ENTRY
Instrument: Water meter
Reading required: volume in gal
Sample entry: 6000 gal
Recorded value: 493.7 gal
